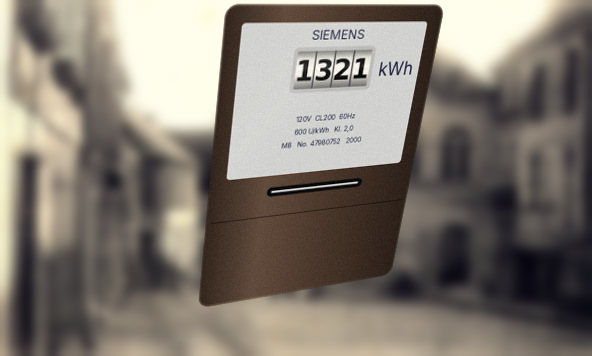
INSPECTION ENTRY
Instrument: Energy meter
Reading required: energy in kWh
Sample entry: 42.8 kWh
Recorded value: 1321 kWh
